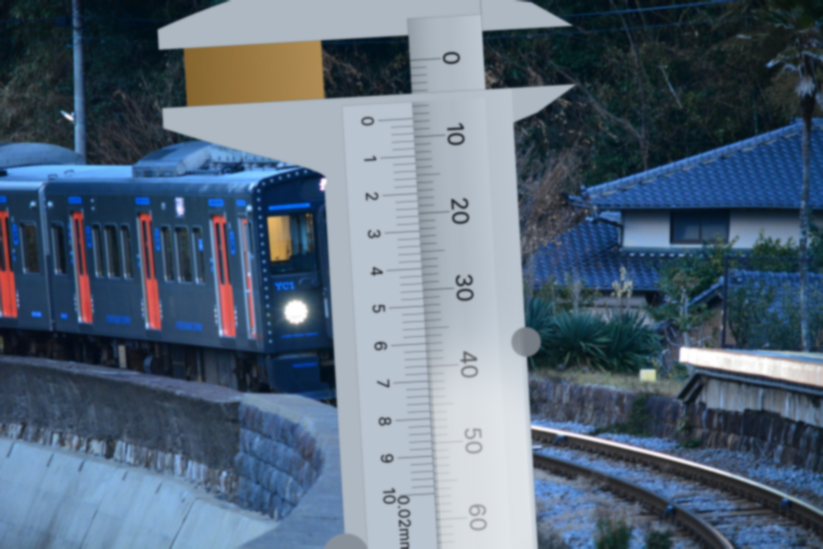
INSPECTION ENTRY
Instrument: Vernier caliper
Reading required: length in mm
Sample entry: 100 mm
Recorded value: 7.6 mm
